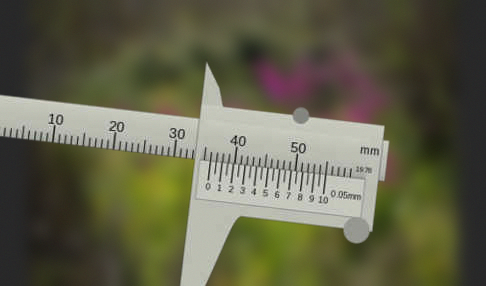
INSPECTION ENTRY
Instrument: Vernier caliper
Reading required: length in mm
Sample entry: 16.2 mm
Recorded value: 36.0 mm
